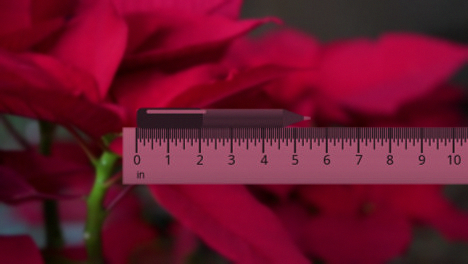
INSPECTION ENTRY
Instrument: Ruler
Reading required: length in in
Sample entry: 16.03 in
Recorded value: 5.5 in
